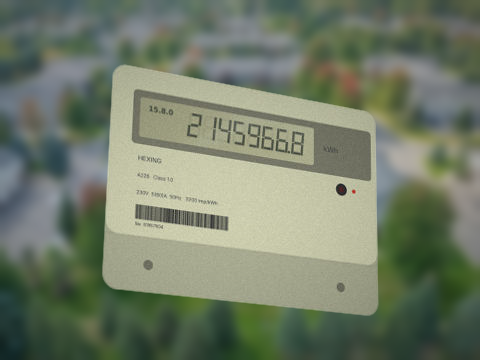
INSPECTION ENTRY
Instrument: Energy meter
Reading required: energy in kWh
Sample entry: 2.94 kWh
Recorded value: 2145966.8 kWh
